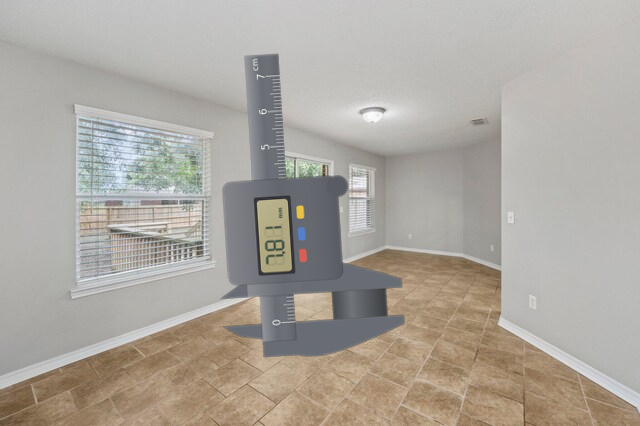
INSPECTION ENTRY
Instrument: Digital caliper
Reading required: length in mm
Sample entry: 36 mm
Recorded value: 7.81 mm
